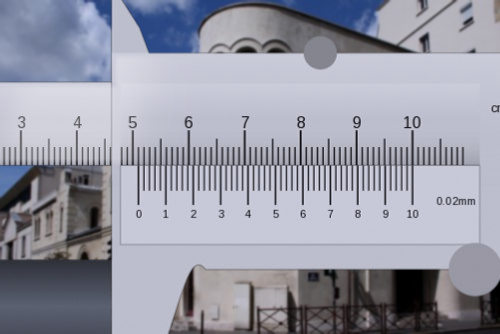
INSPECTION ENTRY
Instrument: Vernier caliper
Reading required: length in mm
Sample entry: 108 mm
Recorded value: 51.0 mm
